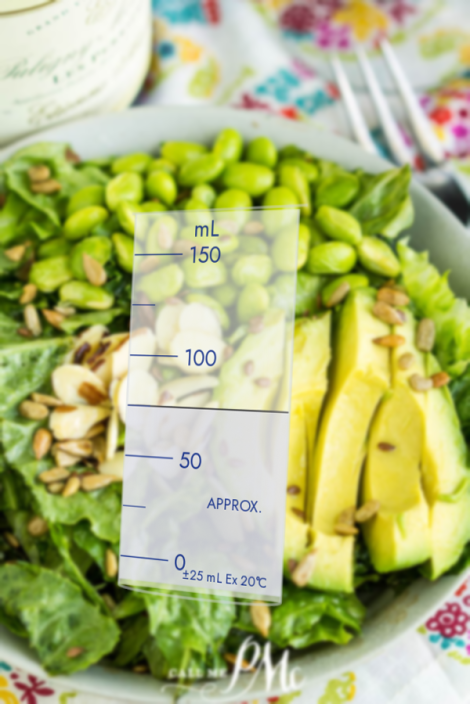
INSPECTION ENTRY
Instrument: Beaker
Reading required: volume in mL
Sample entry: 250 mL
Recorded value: 75 mL
